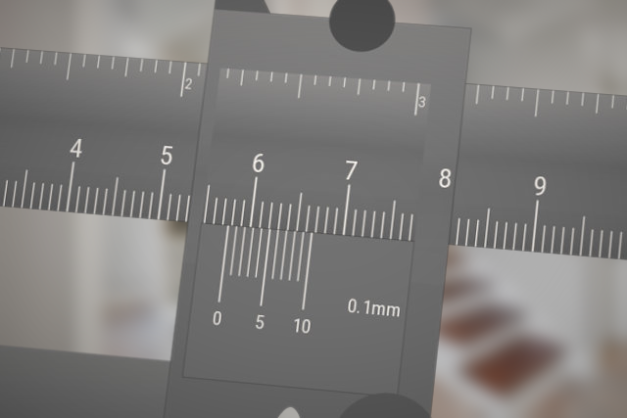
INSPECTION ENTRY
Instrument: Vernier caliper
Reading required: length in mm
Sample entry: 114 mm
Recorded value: 57.6 mm
